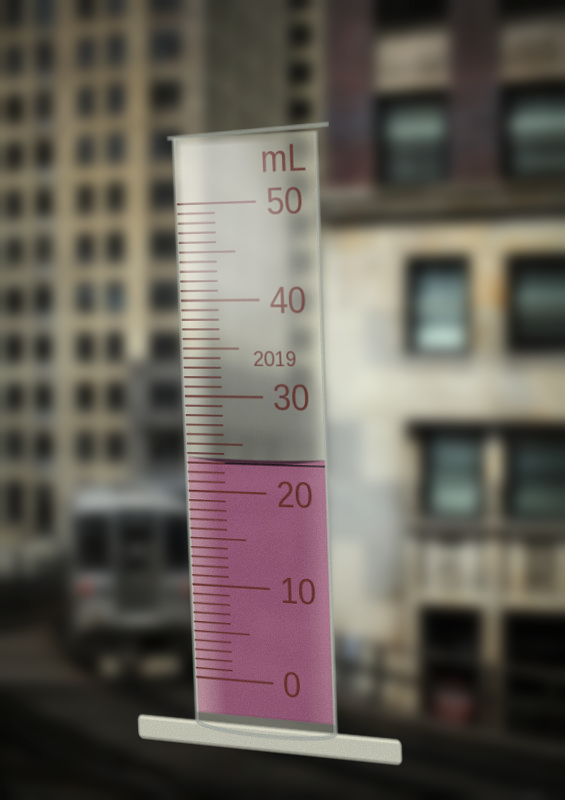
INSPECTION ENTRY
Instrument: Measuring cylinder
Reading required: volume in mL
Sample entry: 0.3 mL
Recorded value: 23 mL
